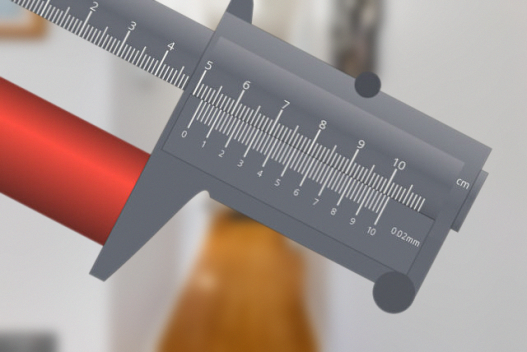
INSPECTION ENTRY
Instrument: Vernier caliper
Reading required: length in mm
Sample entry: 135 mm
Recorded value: 52.5 mm
